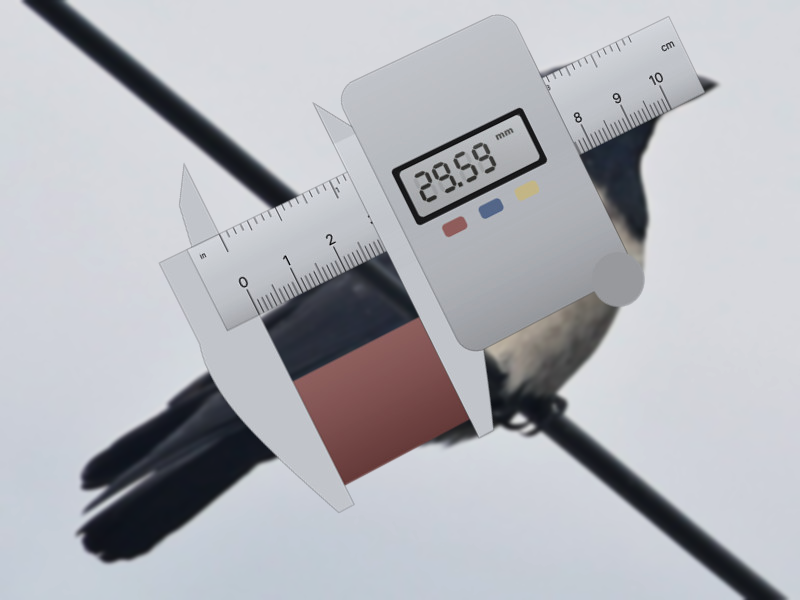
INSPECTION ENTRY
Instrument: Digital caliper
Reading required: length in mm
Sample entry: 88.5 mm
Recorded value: 29.59 mm
